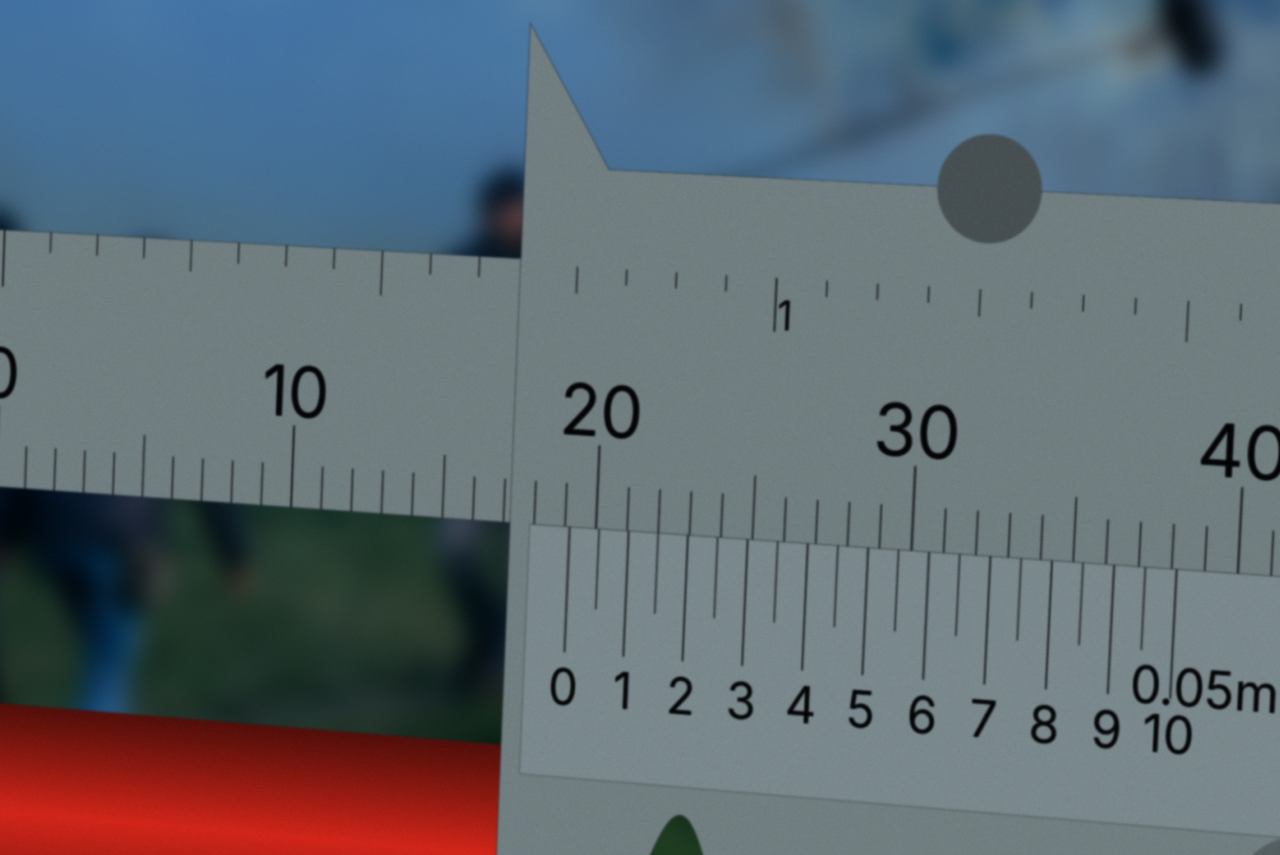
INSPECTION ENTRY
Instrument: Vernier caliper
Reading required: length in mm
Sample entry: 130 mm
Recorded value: 19.15 mm
